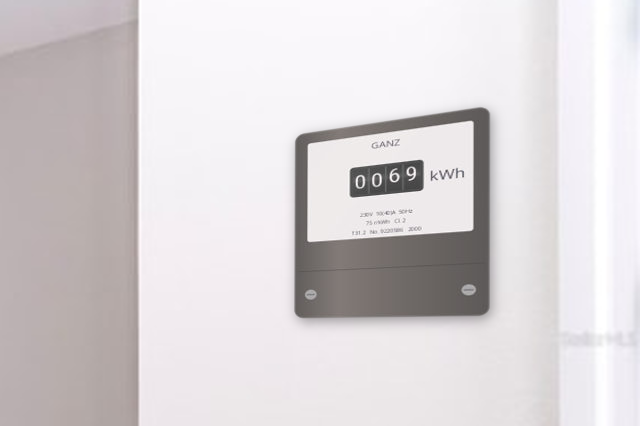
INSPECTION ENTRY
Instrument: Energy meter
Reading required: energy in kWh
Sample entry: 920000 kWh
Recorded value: 69 kWh
